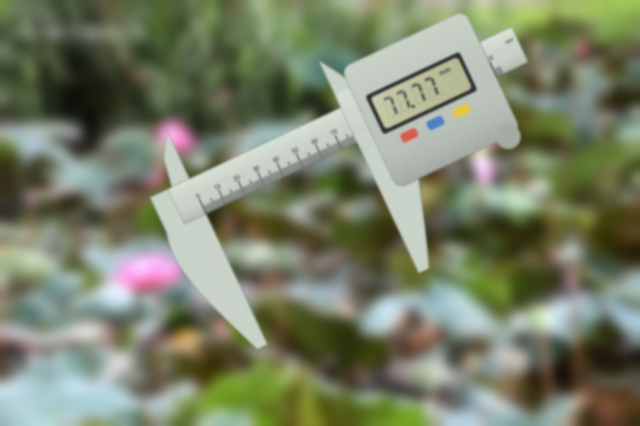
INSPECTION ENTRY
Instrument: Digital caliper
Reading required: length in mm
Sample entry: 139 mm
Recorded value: 77.77 mm
